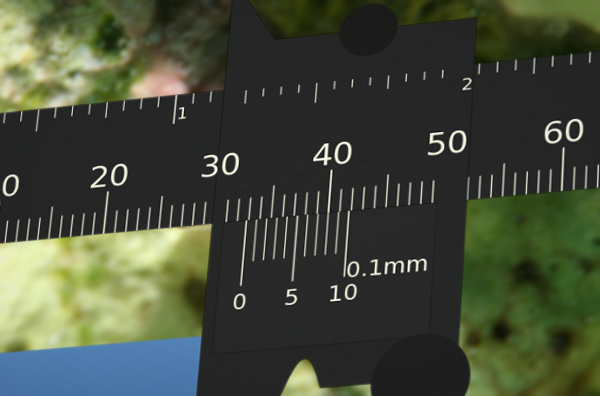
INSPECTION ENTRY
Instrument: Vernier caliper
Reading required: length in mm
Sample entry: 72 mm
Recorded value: 32.8 mm
